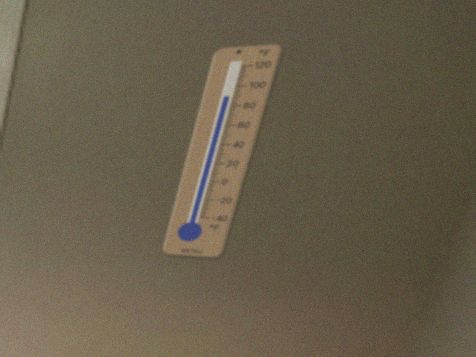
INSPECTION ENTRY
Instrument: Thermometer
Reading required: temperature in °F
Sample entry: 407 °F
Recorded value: 90 °F
